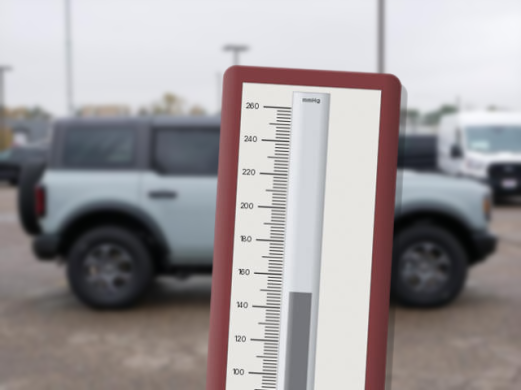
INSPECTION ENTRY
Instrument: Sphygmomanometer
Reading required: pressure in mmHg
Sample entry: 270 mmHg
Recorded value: 150 mmHg
